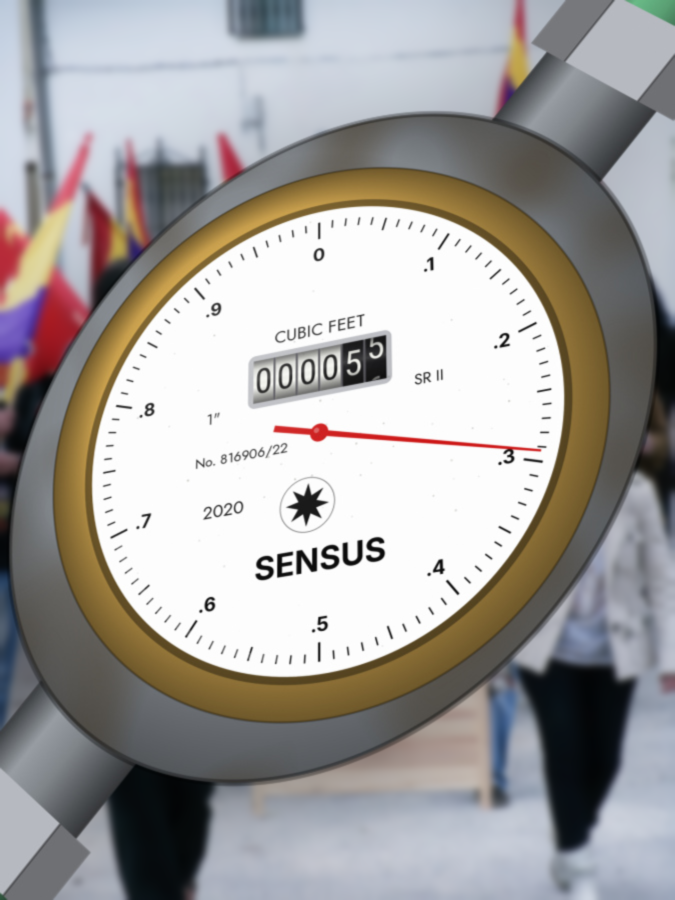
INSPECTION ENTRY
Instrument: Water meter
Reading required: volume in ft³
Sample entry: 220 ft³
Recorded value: 55.29 ft³
